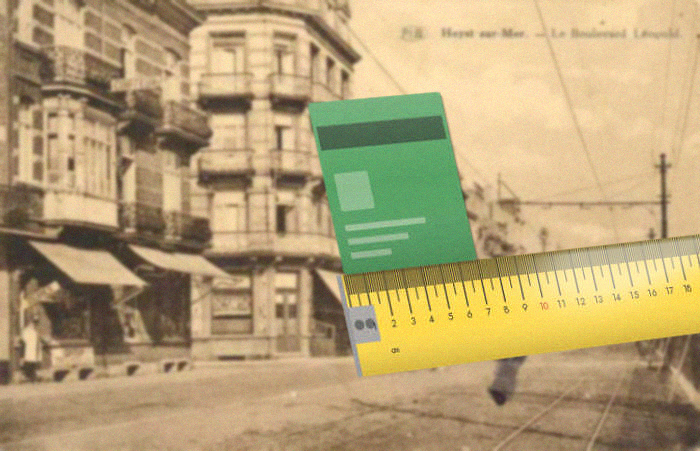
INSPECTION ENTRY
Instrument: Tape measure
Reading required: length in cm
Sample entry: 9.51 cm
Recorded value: 7 cm
